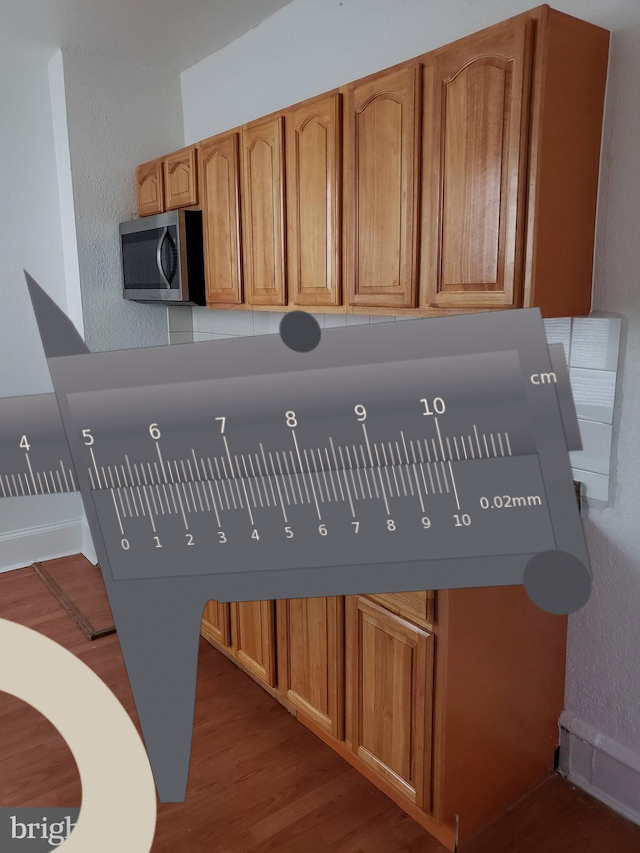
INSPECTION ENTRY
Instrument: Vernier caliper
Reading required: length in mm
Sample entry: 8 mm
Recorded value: 51.6 mm
